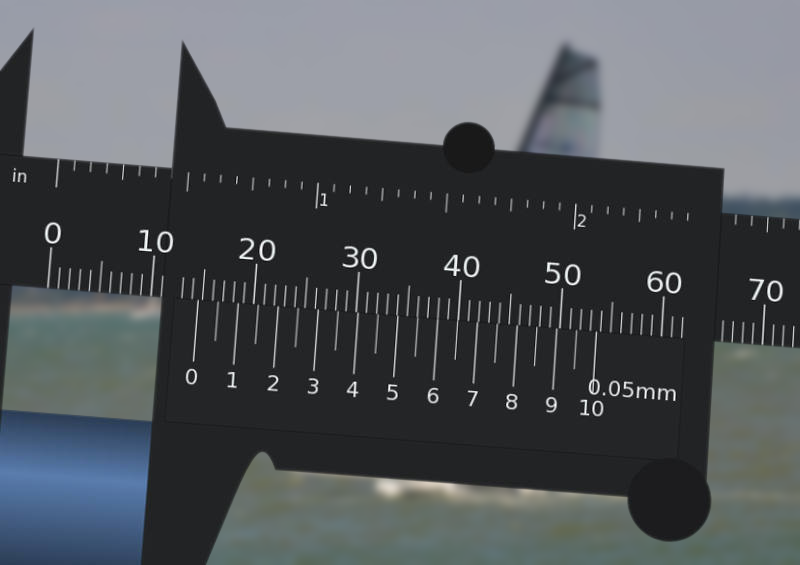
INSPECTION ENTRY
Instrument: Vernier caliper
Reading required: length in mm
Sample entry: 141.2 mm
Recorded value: 14.6 mm
